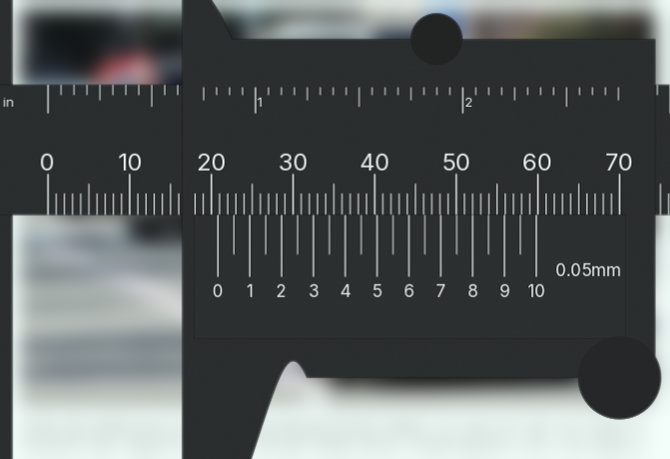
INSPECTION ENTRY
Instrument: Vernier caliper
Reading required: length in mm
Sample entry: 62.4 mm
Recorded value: 20.8 mm
